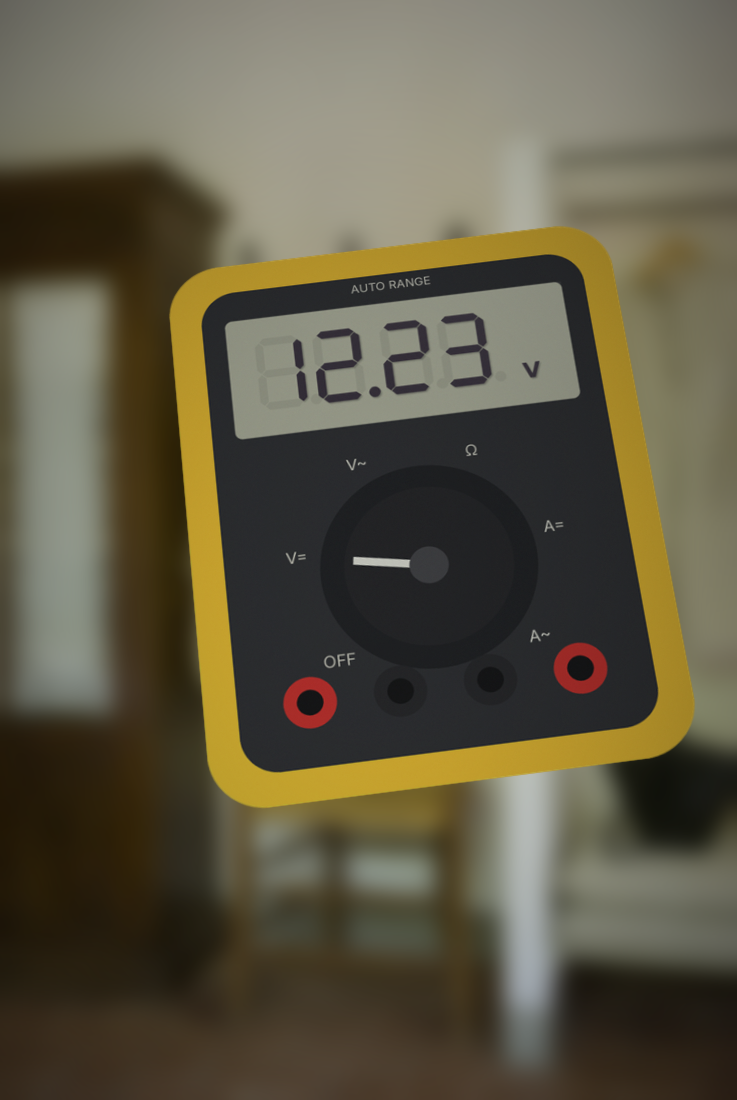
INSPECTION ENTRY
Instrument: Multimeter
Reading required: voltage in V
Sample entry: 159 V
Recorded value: 12.23 V
